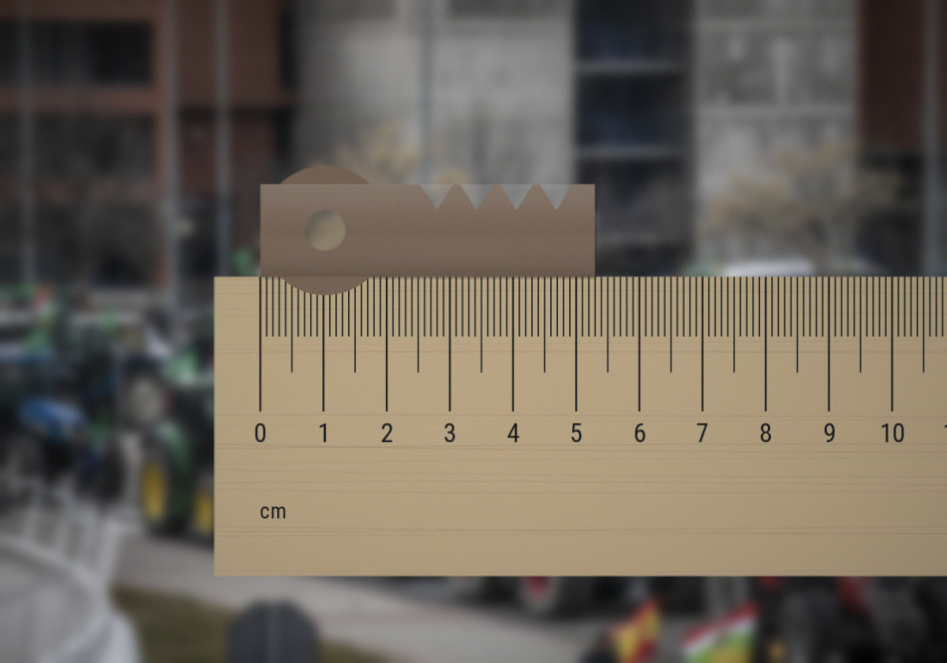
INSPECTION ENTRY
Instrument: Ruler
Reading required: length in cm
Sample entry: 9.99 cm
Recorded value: 5.3 cm
